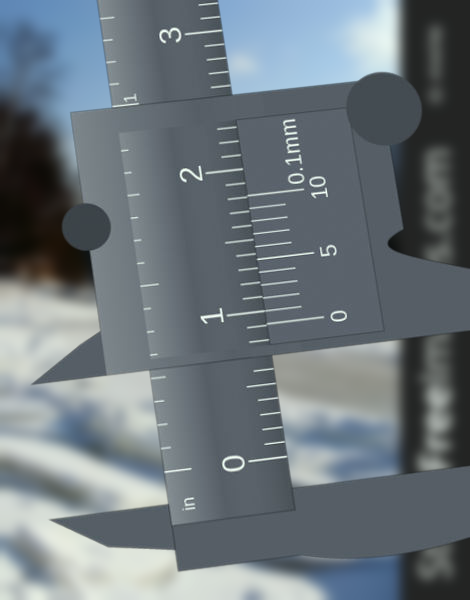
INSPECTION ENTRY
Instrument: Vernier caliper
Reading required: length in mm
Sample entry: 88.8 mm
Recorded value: 9.1 mm
